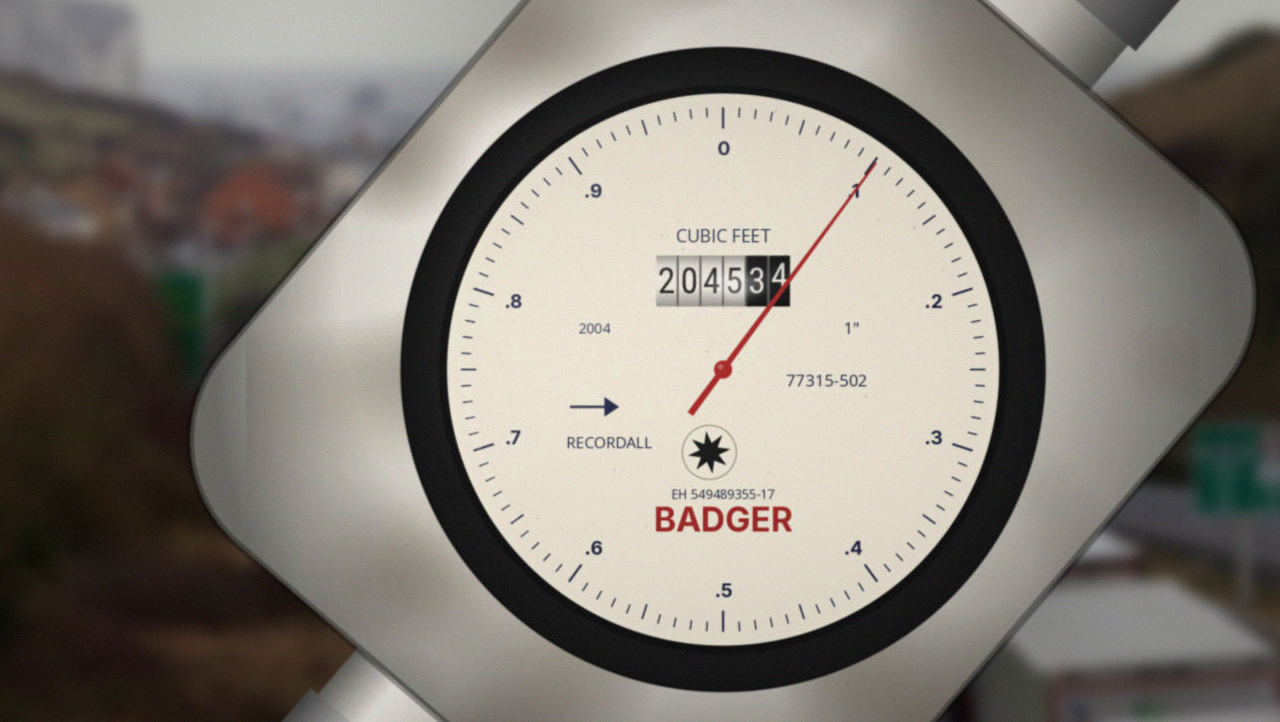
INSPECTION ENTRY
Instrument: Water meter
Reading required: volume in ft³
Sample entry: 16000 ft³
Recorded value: 204534.10 ft³
